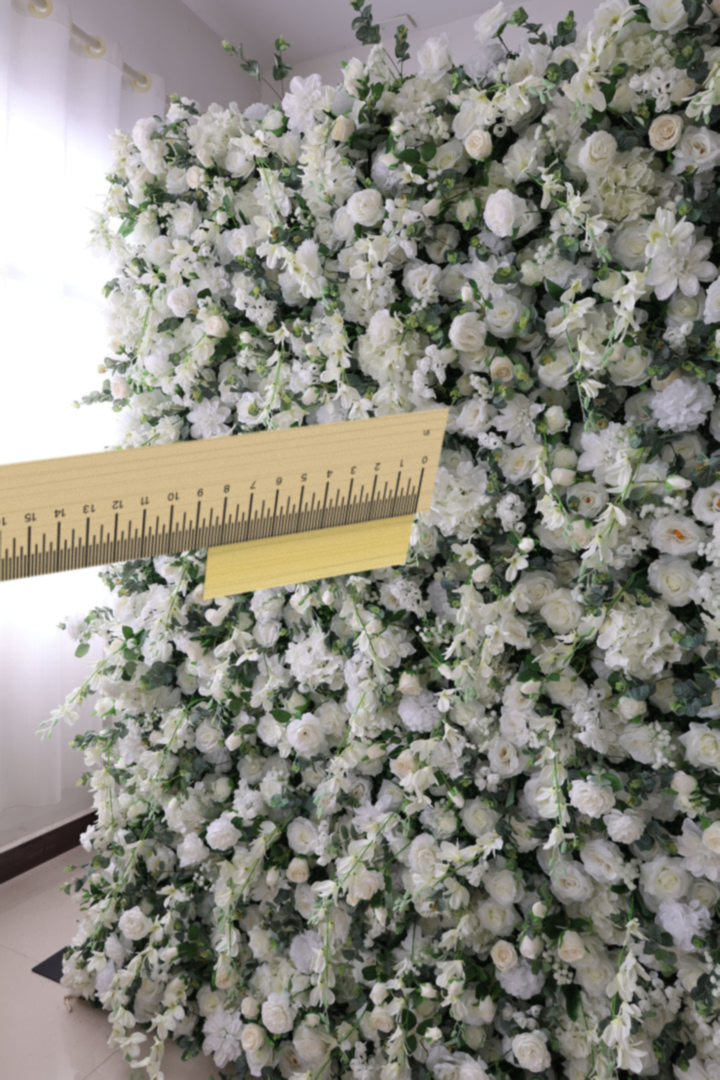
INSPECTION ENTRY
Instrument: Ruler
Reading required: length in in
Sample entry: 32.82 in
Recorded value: 8.5 in
